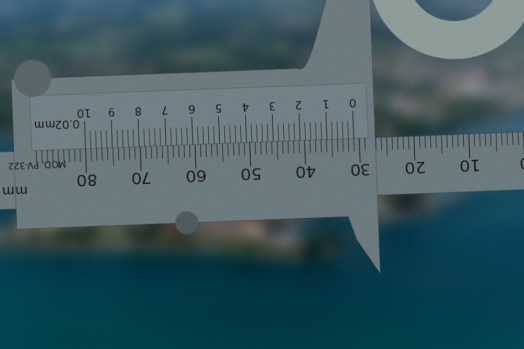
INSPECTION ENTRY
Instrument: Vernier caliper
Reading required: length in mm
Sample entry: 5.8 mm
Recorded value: 31.0 mm
